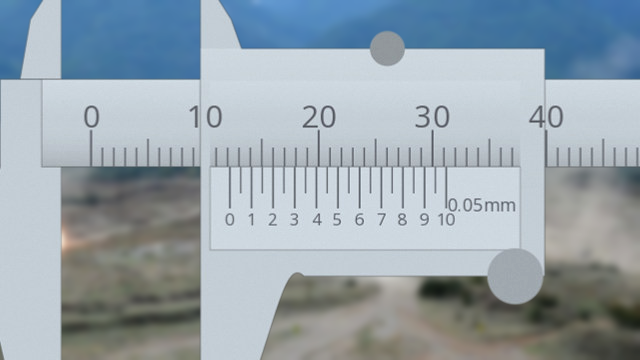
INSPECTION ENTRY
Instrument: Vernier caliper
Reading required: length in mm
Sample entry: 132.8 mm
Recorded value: 12.2 mm
